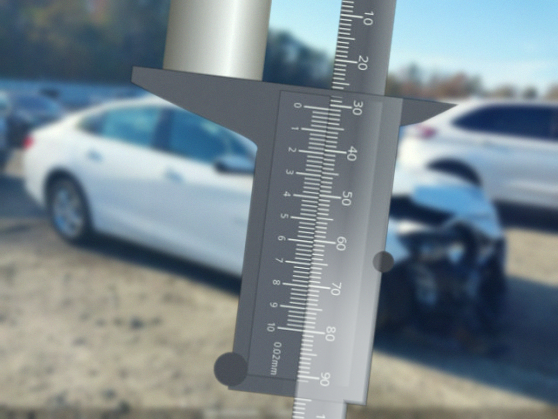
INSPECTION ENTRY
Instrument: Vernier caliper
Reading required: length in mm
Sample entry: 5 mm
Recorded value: 31.0 mm
